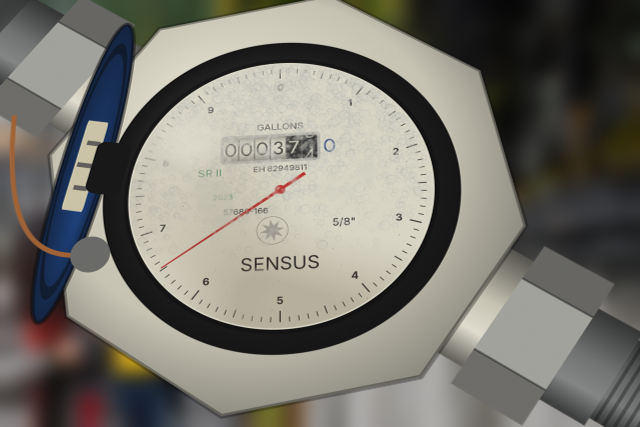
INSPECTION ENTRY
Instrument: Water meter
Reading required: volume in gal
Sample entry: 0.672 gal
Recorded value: 3736.5 gal
